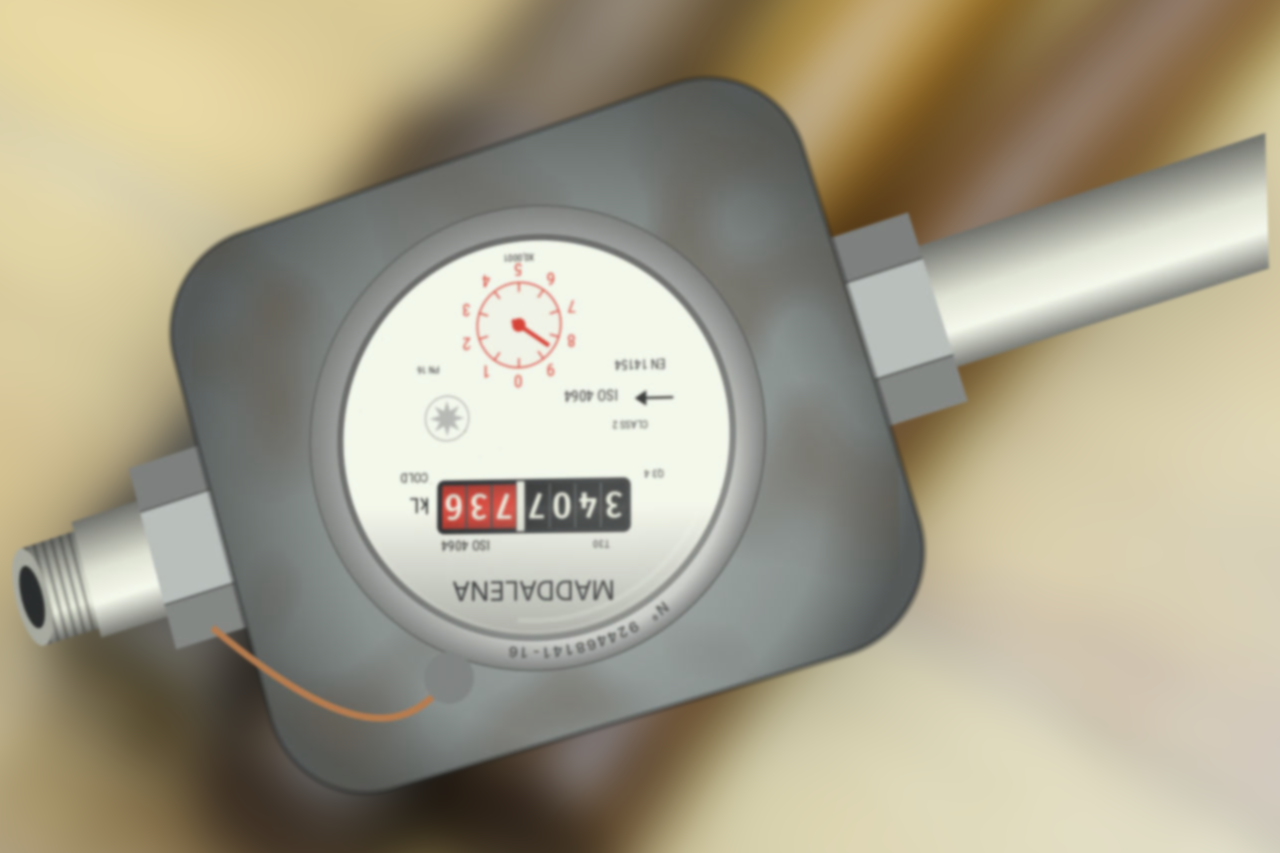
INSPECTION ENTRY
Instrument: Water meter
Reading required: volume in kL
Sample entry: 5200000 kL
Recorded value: 3407.7368 kL
